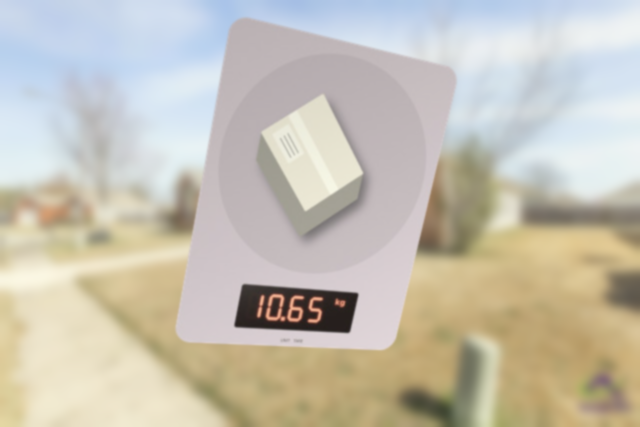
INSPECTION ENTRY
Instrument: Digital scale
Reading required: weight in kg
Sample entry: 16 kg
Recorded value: 10.65 kg
